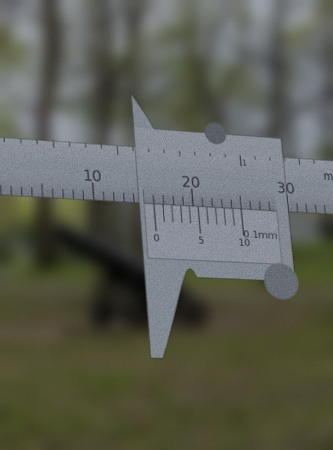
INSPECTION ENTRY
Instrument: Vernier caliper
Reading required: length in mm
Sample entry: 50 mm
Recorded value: 16.0 mm
